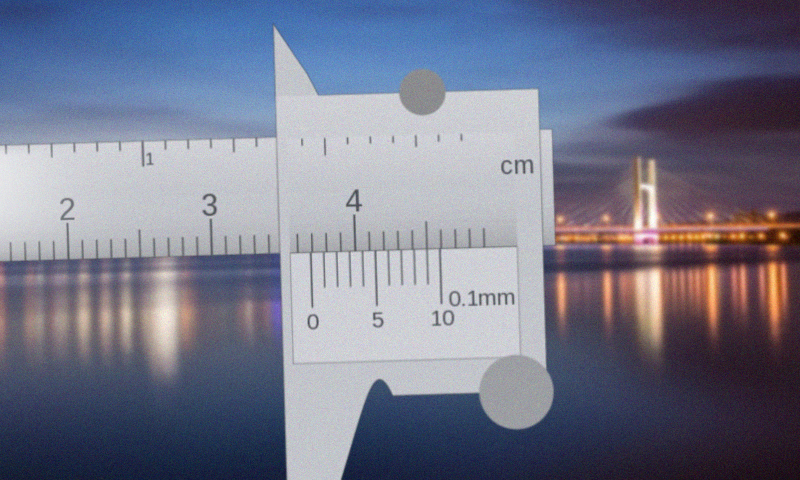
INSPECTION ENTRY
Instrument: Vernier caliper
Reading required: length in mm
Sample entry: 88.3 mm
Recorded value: 36.9 mm
